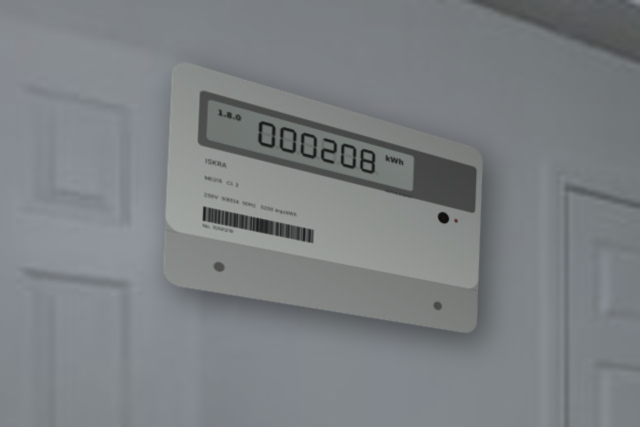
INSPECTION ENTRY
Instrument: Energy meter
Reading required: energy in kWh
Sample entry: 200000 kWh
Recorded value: 208 kWh
